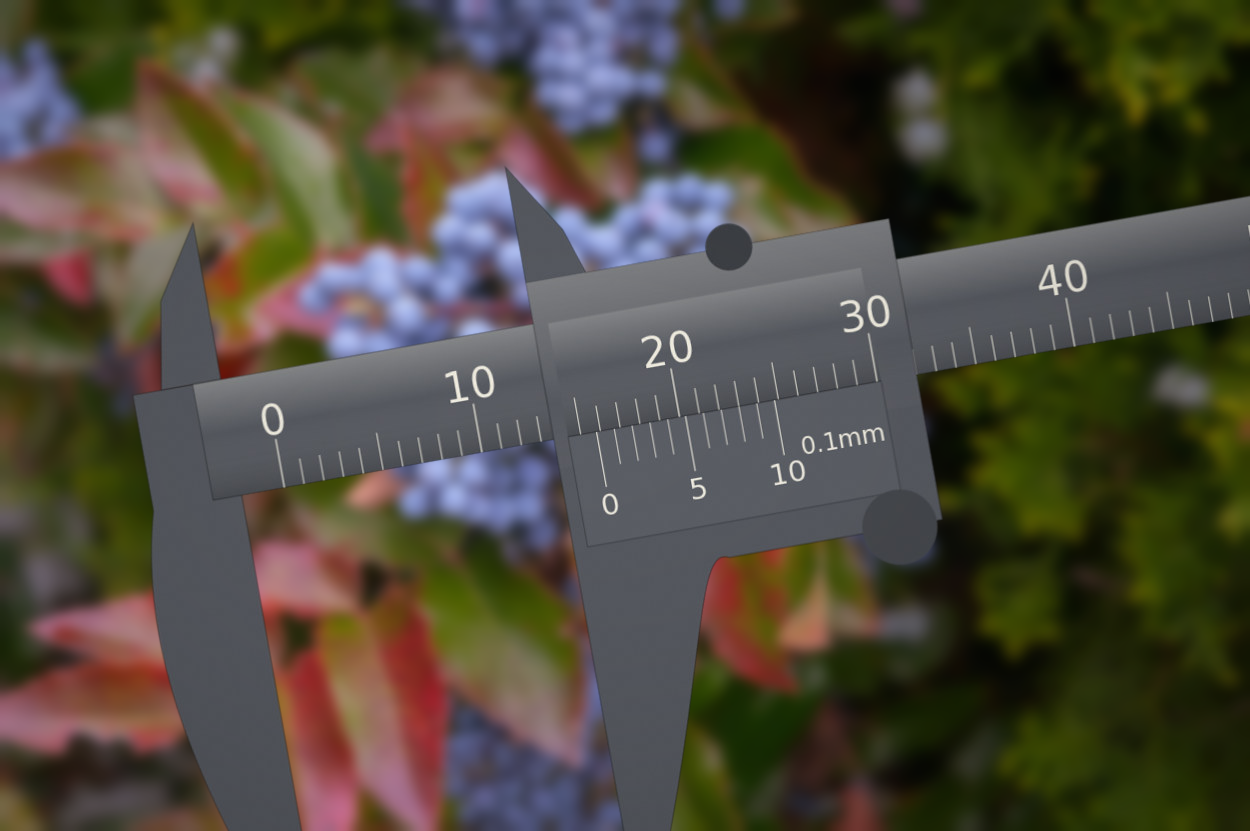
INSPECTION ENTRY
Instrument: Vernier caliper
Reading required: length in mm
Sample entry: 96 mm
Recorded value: 15.8 mm
